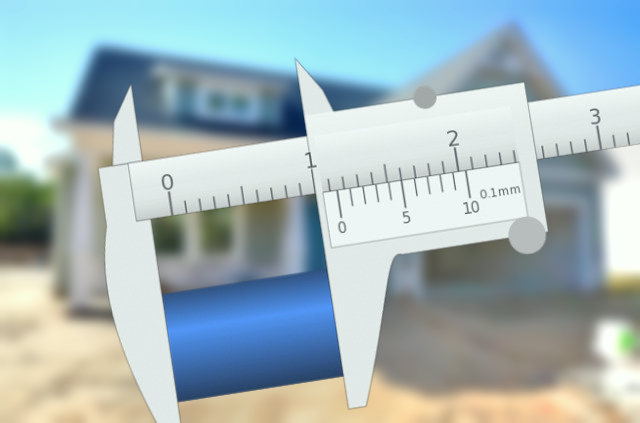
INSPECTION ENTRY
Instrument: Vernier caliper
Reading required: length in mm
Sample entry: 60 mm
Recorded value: 11.5 mm
